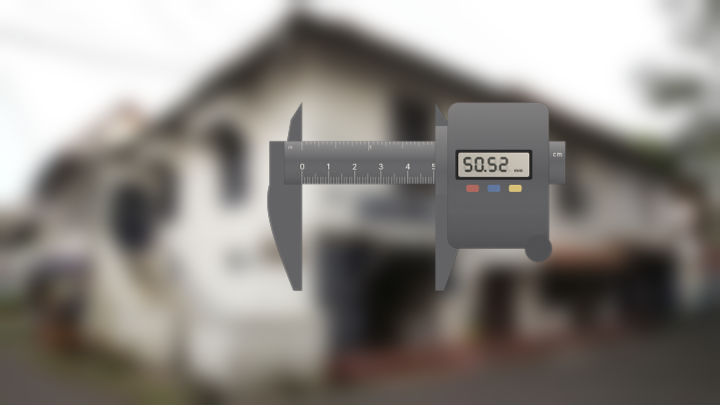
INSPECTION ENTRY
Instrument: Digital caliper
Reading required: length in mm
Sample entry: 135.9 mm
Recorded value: 50.52 mm
